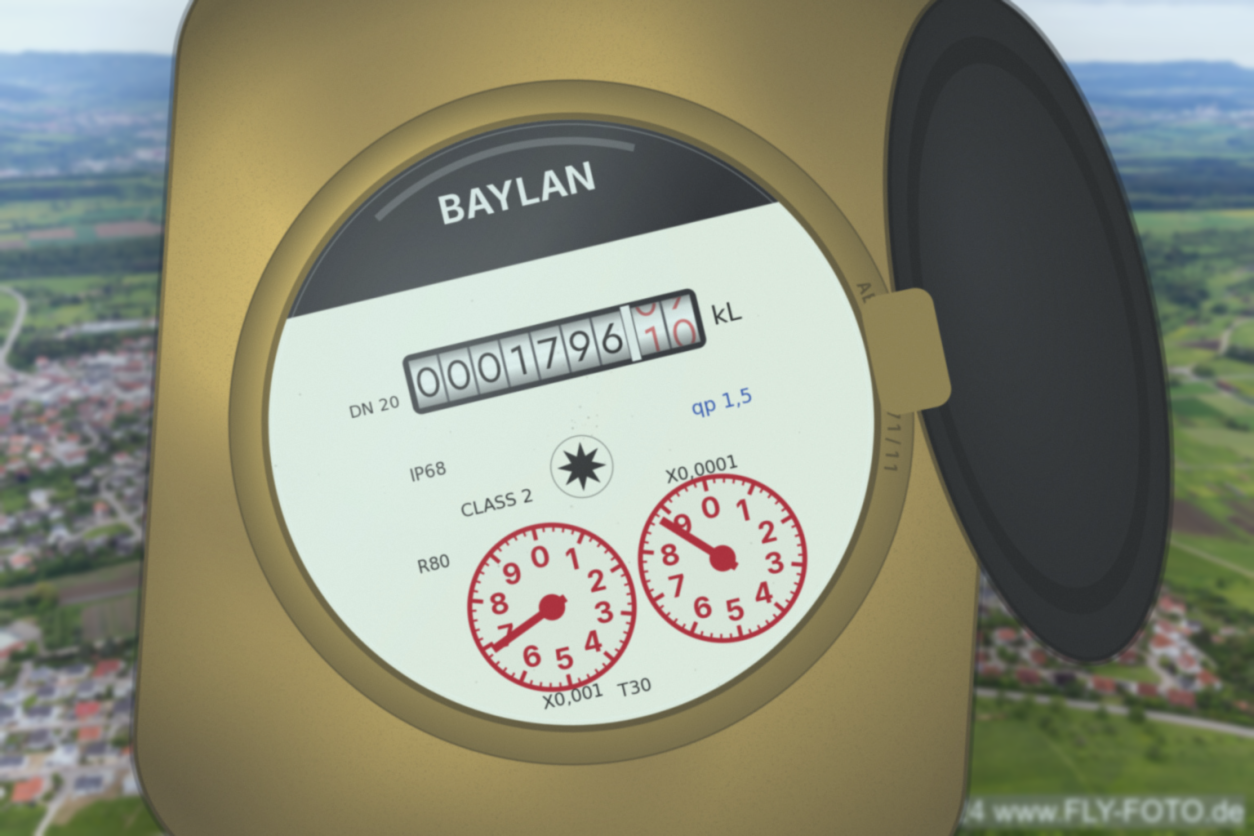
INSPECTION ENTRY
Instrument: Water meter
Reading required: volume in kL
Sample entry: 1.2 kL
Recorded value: 1796.0968 kL
